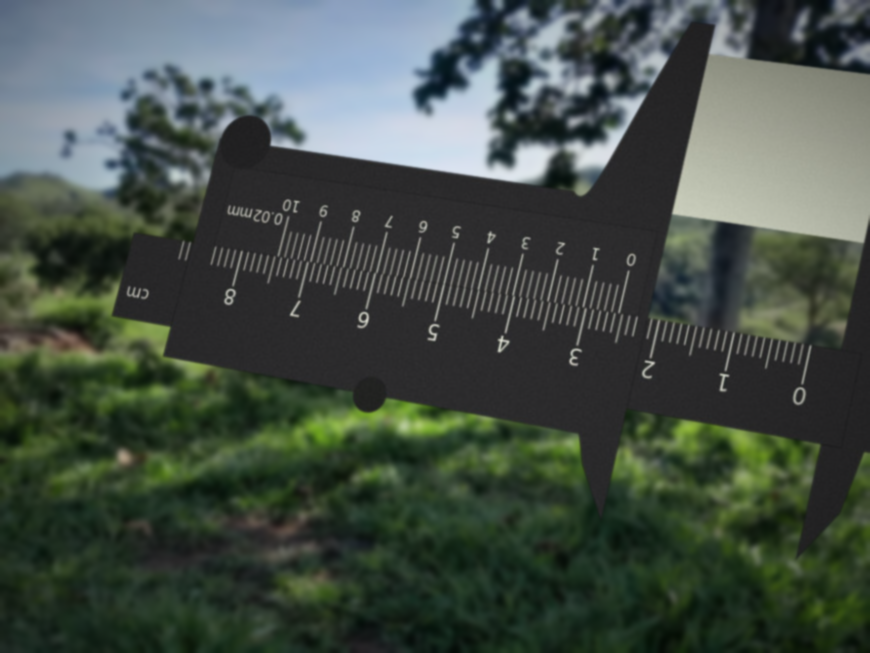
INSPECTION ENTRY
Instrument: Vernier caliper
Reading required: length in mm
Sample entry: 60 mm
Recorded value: 25.5 mm
